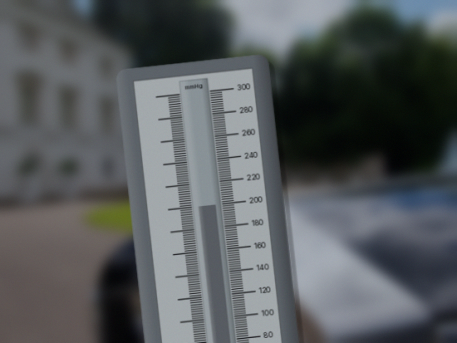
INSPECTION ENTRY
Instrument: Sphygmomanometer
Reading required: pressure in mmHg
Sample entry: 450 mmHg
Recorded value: 200 mmHg
